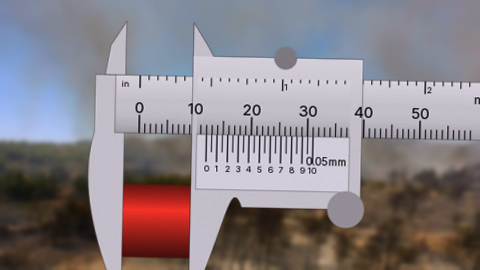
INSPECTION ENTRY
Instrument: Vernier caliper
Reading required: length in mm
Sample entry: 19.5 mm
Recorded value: 12.0 mm
